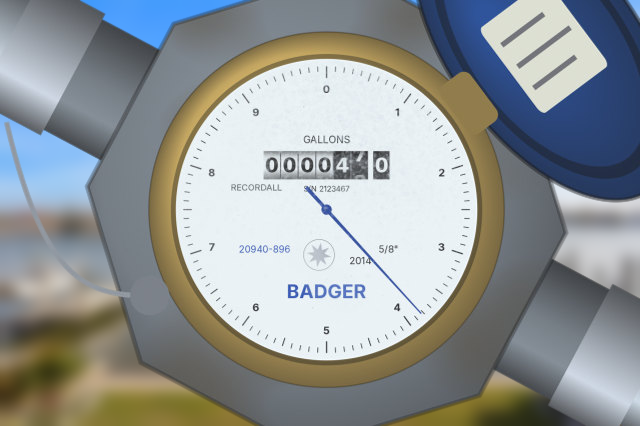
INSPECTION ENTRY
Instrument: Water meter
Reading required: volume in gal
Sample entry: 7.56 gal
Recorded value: 473.8 gal
